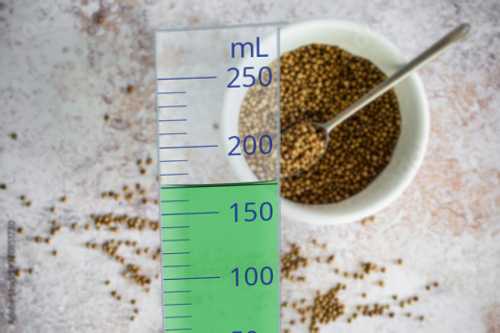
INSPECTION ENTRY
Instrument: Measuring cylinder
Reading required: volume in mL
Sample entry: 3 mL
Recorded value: 170 mL
